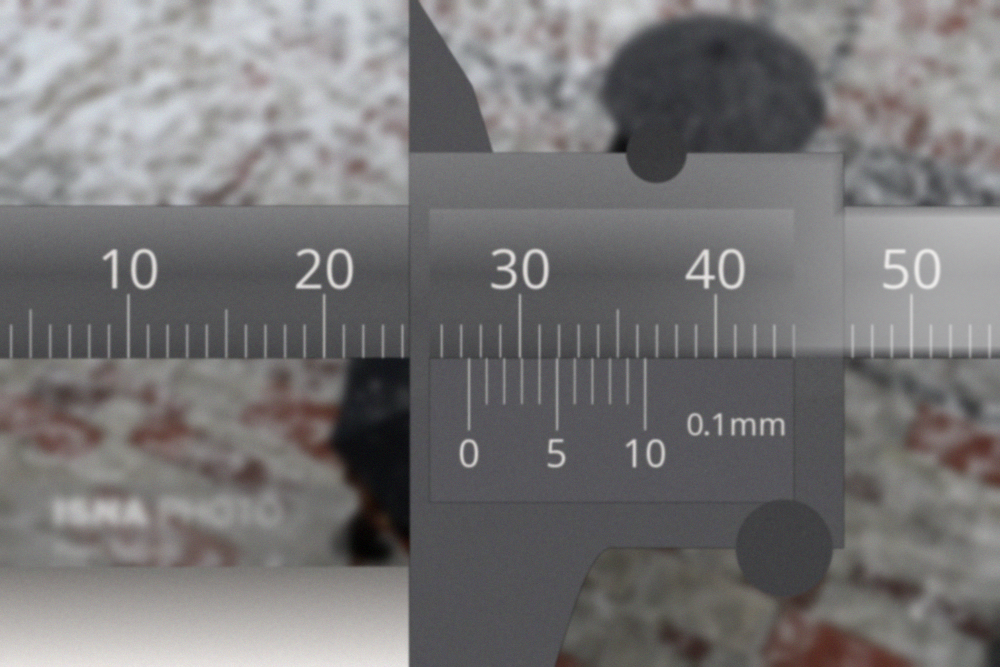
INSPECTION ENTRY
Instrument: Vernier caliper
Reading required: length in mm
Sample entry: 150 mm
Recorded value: 27.4 mm
